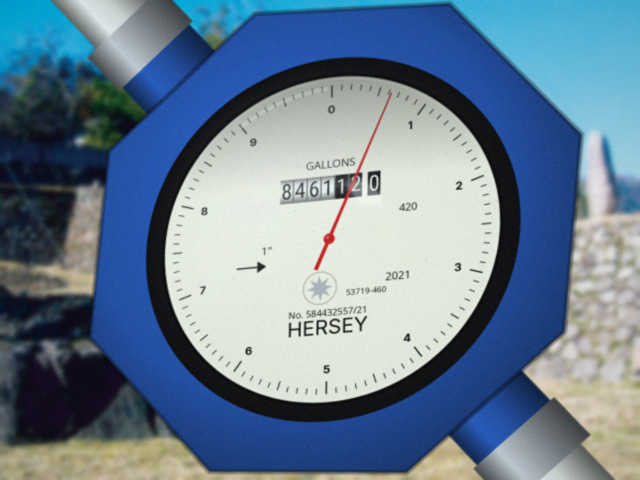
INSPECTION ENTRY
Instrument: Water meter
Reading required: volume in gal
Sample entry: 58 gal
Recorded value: 8461120.6 gal
